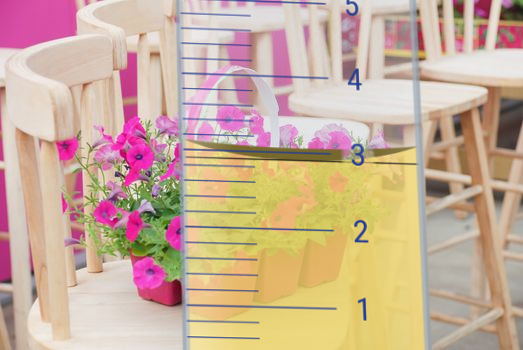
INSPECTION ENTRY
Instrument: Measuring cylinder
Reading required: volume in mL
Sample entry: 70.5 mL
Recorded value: 2.9 mL
